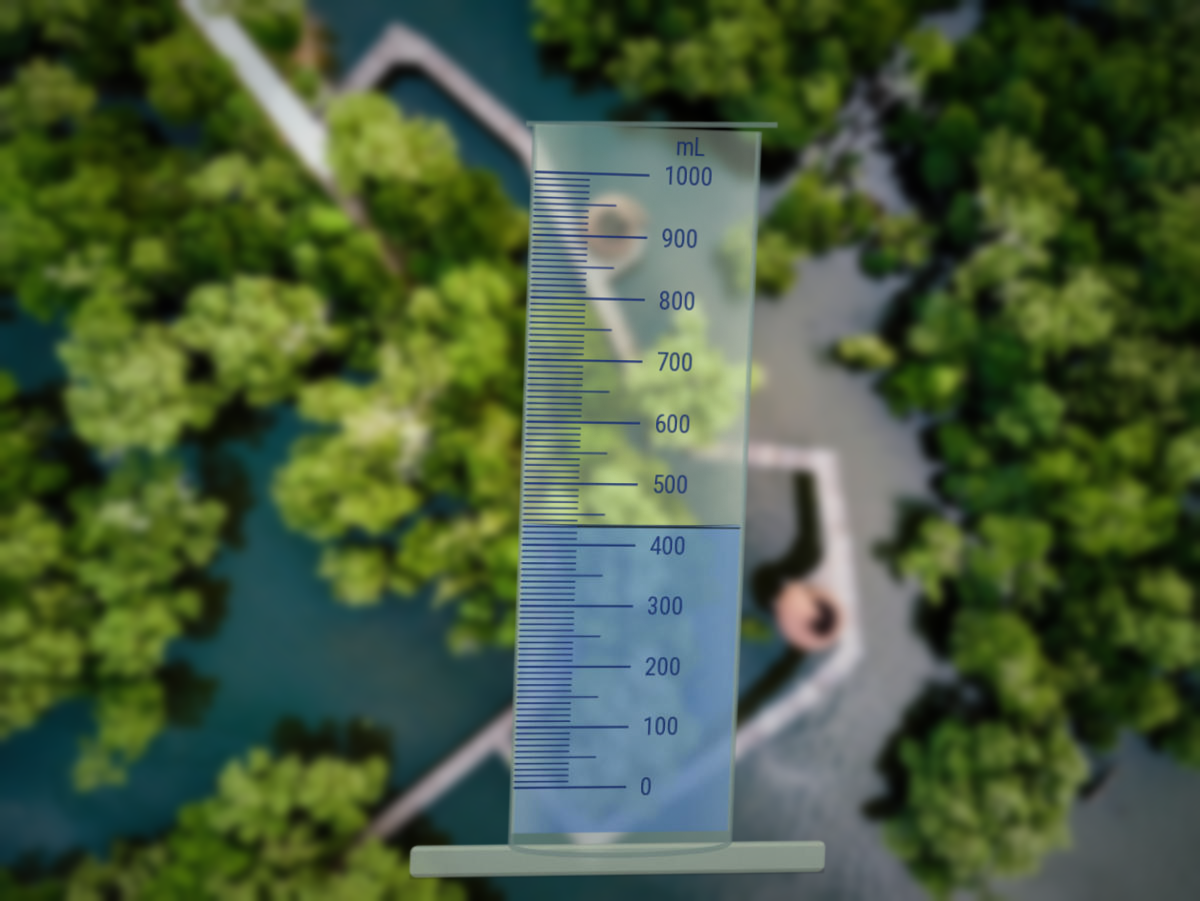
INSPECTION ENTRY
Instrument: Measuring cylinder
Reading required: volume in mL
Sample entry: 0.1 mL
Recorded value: 430 mL
